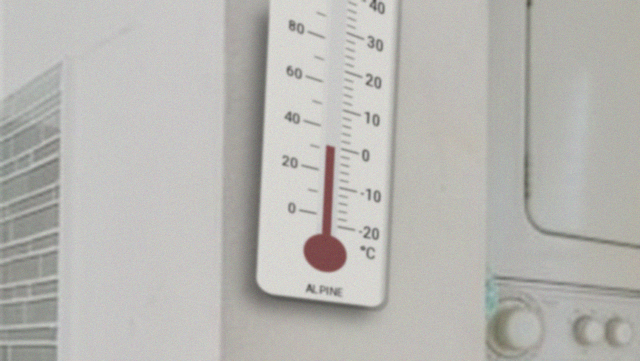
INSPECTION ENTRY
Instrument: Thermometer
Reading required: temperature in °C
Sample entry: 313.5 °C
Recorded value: 0 °C
